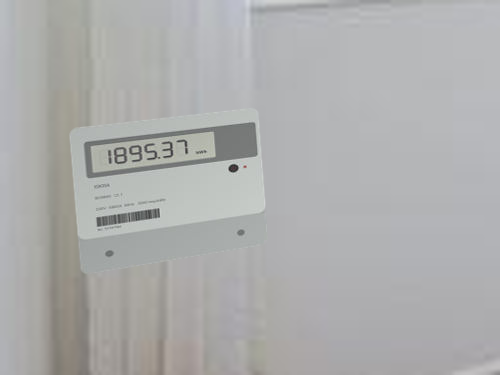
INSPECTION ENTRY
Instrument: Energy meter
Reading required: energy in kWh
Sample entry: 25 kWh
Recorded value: 1895.37 kWh
